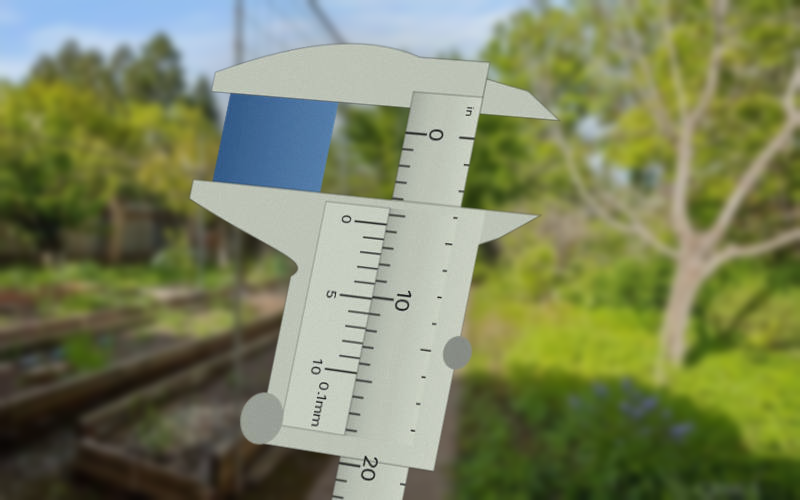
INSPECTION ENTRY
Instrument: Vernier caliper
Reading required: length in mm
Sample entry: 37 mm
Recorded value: 5.6 mm
